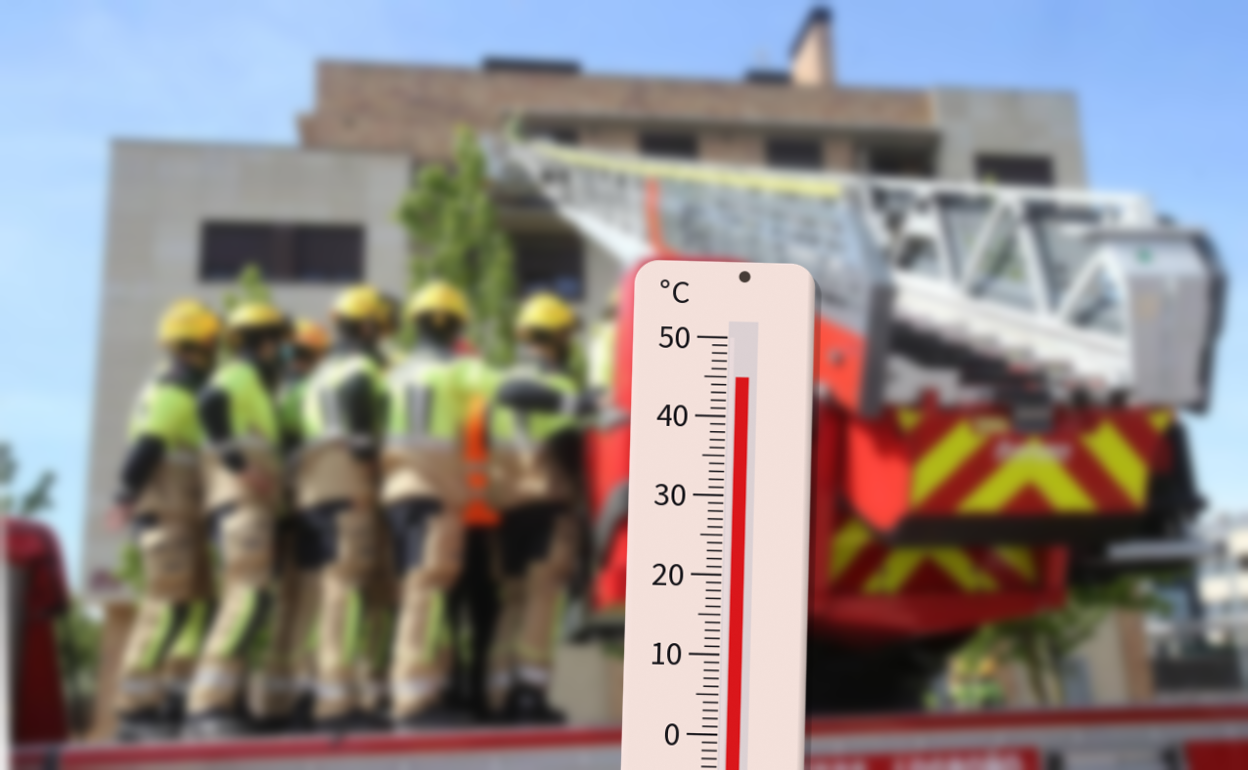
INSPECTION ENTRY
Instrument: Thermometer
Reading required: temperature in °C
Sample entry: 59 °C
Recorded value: 45 °C
